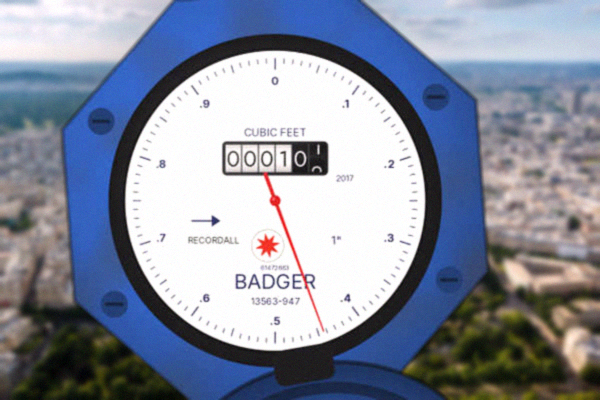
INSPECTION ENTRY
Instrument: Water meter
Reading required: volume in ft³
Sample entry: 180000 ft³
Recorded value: 101.44 ft³
